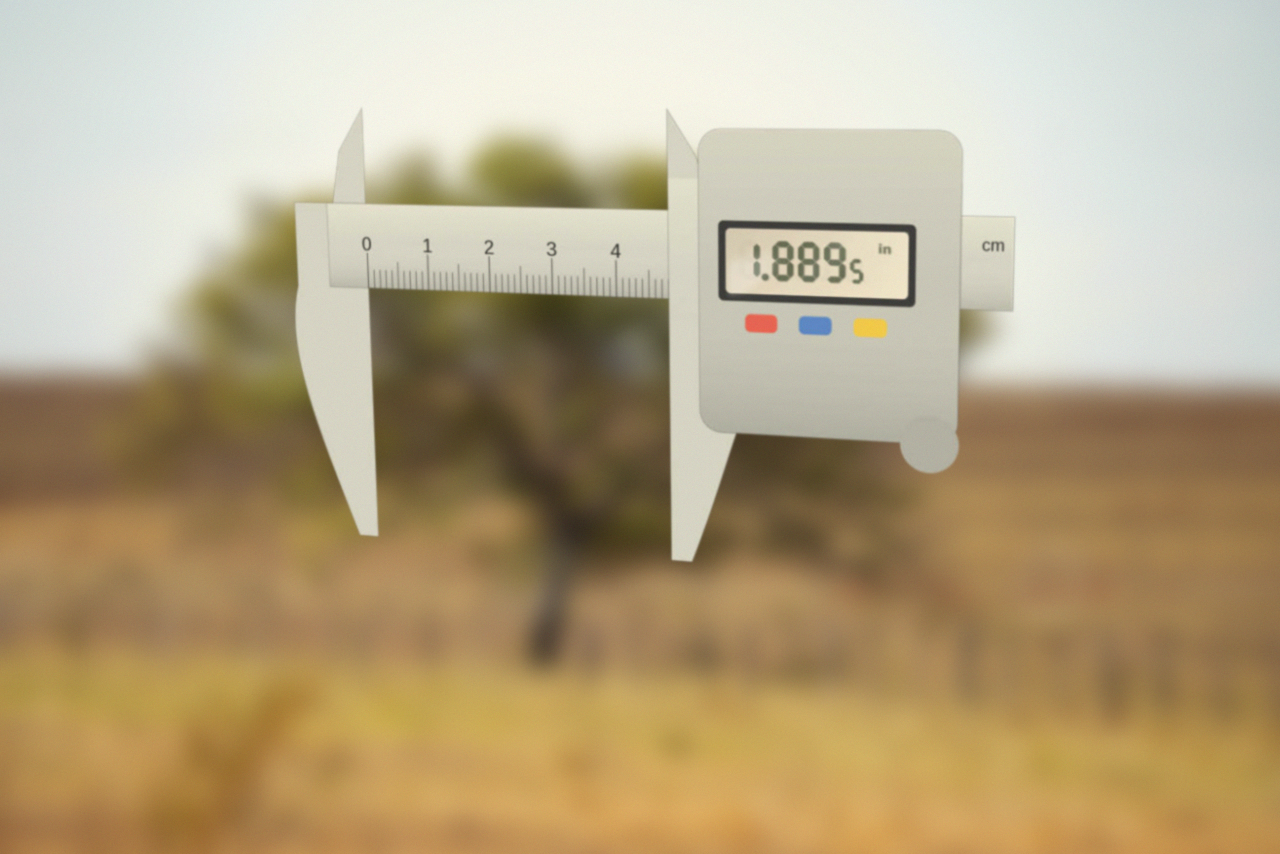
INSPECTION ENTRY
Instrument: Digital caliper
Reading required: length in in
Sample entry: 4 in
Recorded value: 1.8895 in
